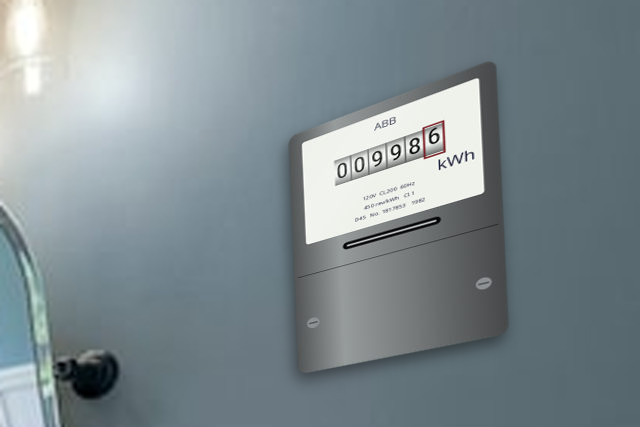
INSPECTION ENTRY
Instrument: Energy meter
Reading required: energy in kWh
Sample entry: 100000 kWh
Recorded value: 998.6 kWh
